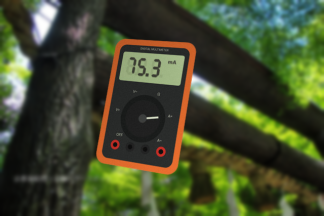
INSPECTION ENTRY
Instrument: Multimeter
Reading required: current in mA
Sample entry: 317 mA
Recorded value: 75.3 mA
